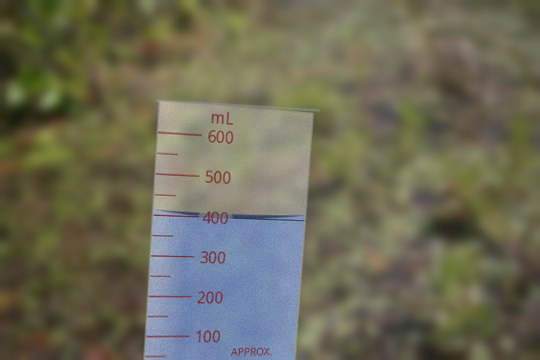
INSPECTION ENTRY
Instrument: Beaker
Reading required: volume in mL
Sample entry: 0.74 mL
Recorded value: 400 mL
